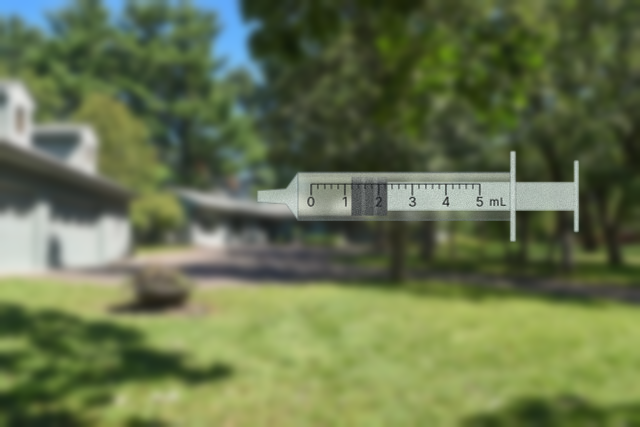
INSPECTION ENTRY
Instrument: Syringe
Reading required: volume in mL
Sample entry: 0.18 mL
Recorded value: 1.2 mL
